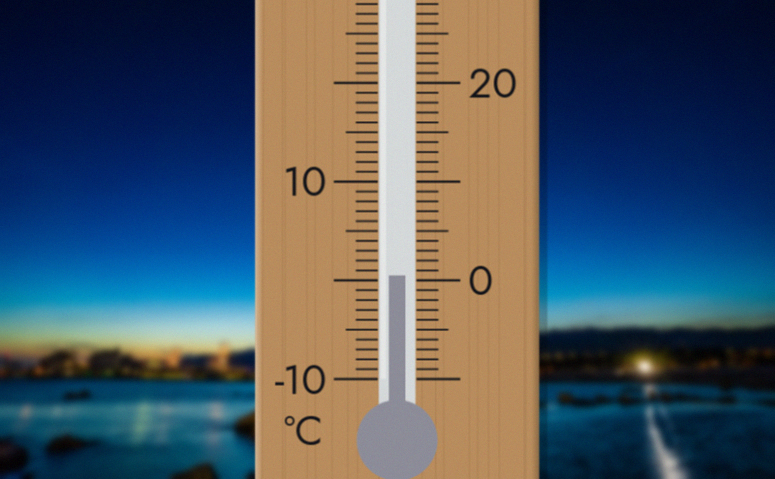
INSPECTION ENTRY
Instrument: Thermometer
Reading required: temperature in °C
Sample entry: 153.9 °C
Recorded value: 0.5 °C
